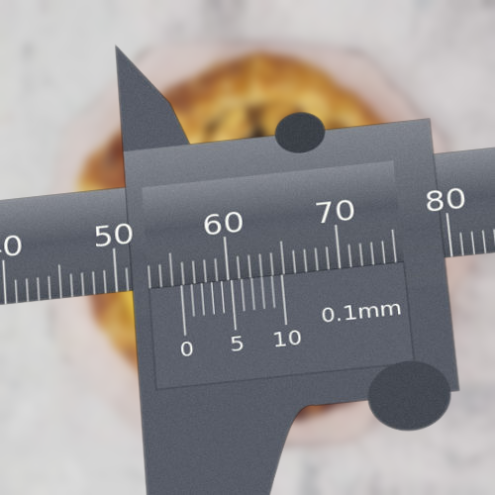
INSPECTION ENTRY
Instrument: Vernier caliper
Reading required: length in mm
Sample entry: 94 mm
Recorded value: 55.8 mm
